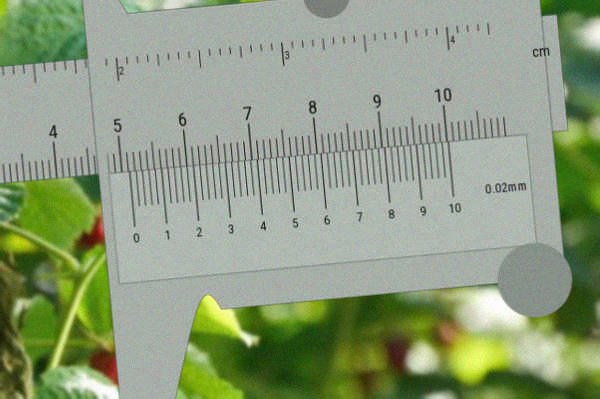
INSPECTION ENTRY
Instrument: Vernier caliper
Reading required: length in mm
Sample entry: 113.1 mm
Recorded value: 51.2 mm
